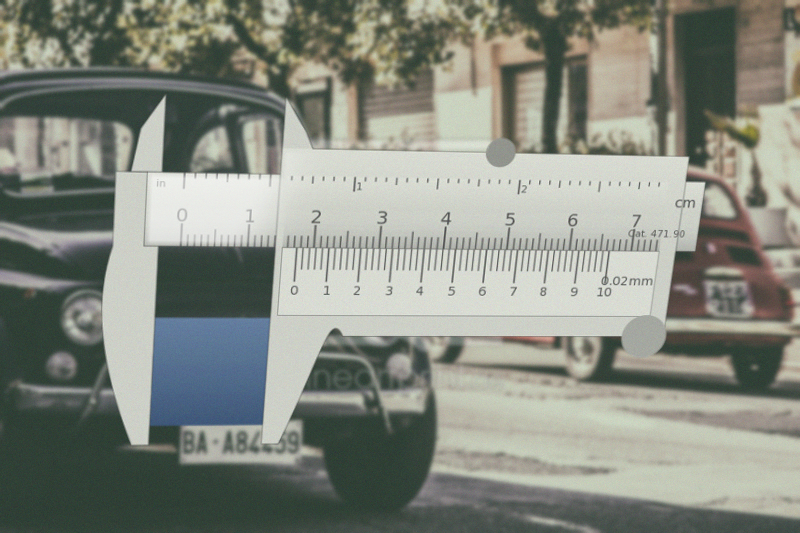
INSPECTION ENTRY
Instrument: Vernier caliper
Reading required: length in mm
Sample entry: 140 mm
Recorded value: 17.4 mm
